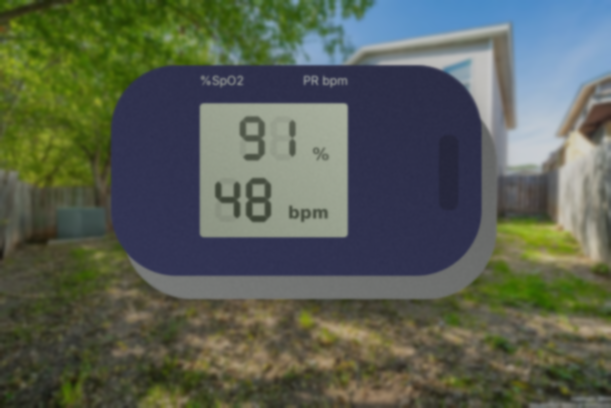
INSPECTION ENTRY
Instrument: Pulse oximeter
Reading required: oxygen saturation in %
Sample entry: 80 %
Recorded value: 91 %
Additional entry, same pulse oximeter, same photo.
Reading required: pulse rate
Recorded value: 48 bpm
